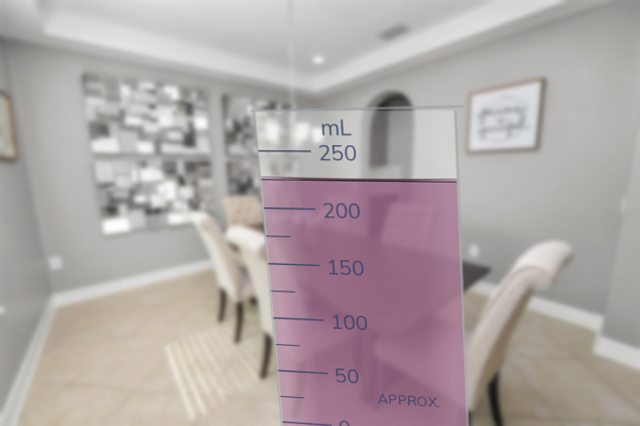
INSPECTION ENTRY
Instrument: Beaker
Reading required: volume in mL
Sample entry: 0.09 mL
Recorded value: 225 mL
